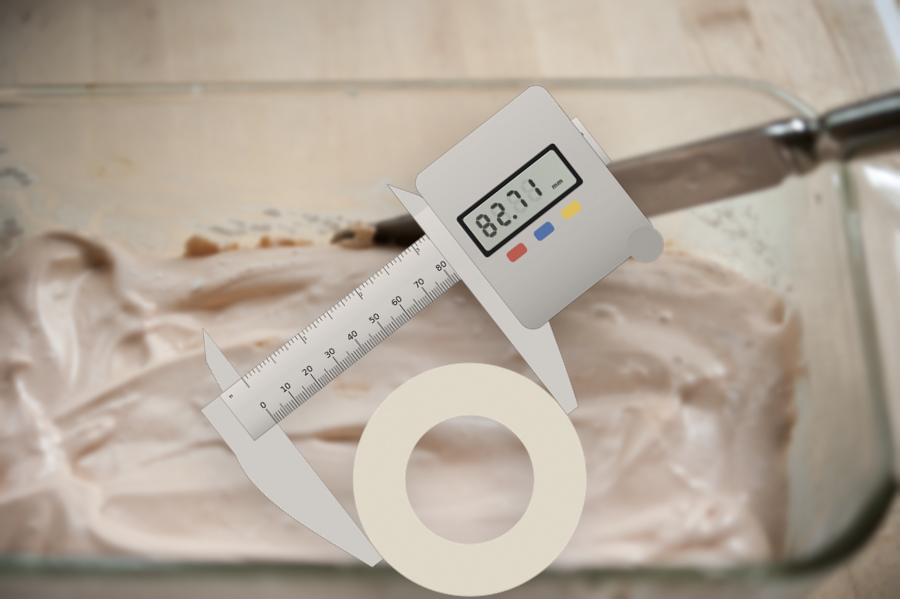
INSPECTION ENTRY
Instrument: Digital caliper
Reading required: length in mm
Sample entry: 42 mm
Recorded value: 82.71 mm
